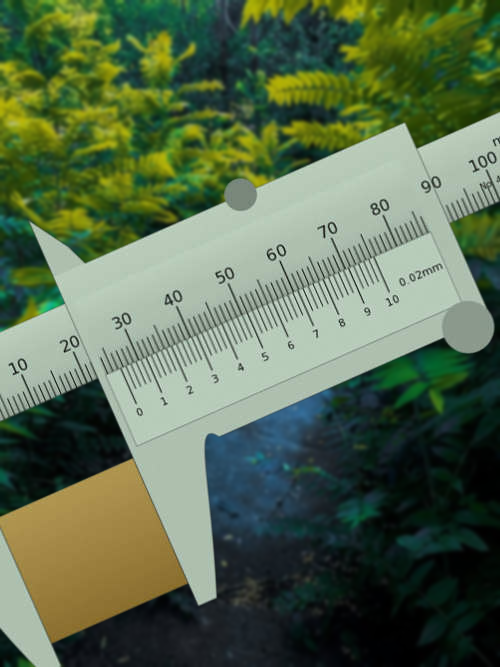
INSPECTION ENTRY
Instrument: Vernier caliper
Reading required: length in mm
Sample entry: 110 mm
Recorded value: 26.5 mm
